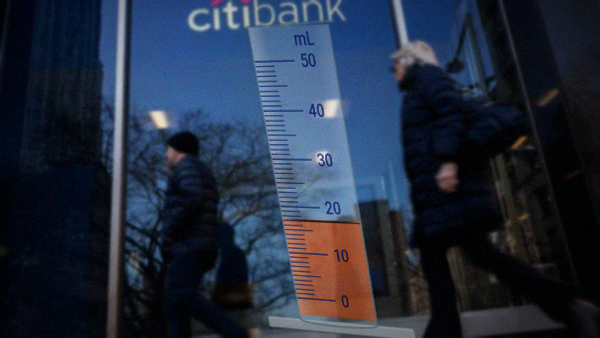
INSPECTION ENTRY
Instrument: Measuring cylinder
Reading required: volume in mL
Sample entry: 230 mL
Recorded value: 17 mL
